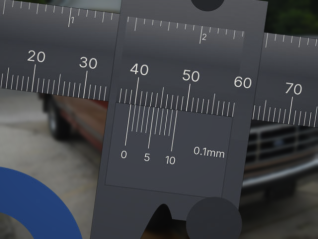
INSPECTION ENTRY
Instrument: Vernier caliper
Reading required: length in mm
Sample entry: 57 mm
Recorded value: 39.2 mm
